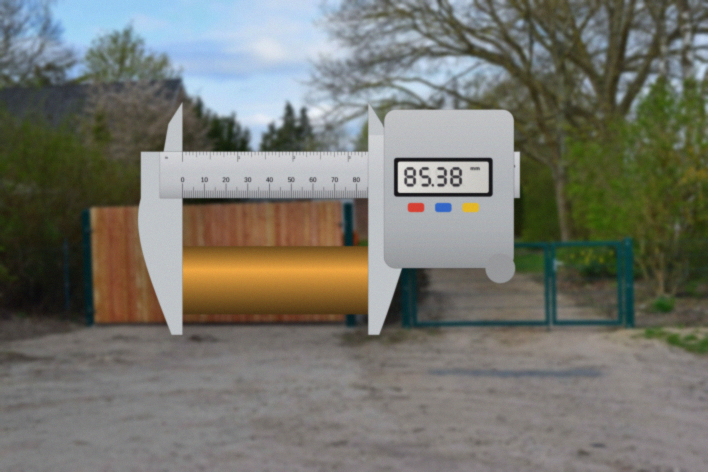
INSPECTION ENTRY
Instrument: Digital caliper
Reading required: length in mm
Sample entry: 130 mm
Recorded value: 85.38 mm
